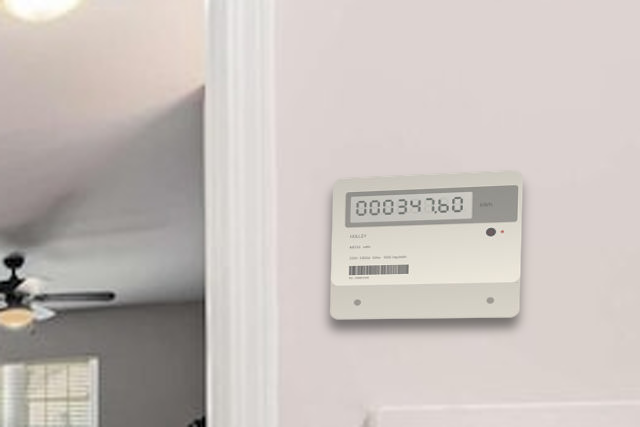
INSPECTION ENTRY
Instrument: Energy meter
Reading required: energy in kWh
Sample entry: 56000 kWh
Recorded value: 347.60 kWh
